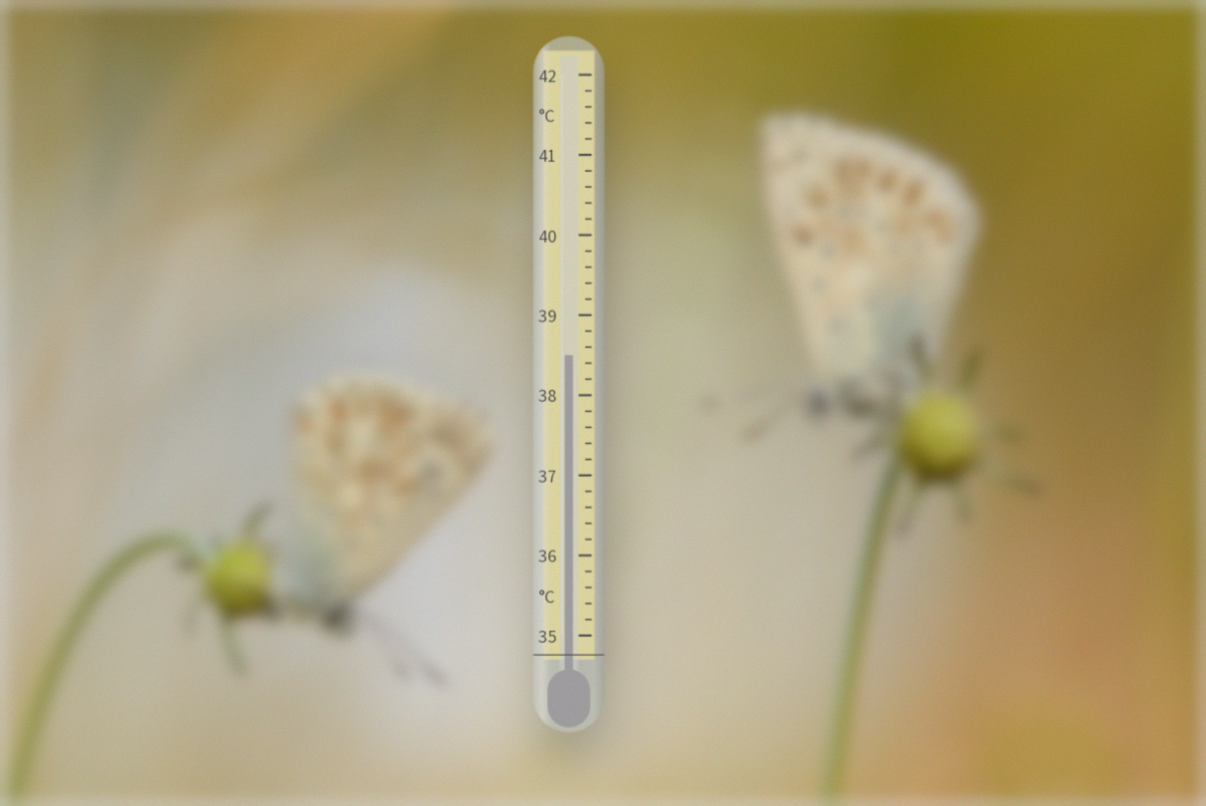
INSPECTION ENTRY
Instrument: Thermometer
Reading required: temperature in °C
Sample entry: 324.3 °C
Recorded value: 38.5 °C
